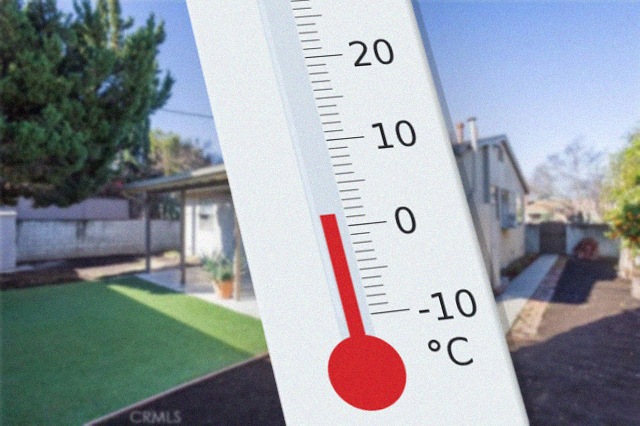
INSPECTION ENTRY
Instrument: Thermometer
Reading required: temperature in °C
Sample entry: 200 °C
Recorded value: 1.5 °C
